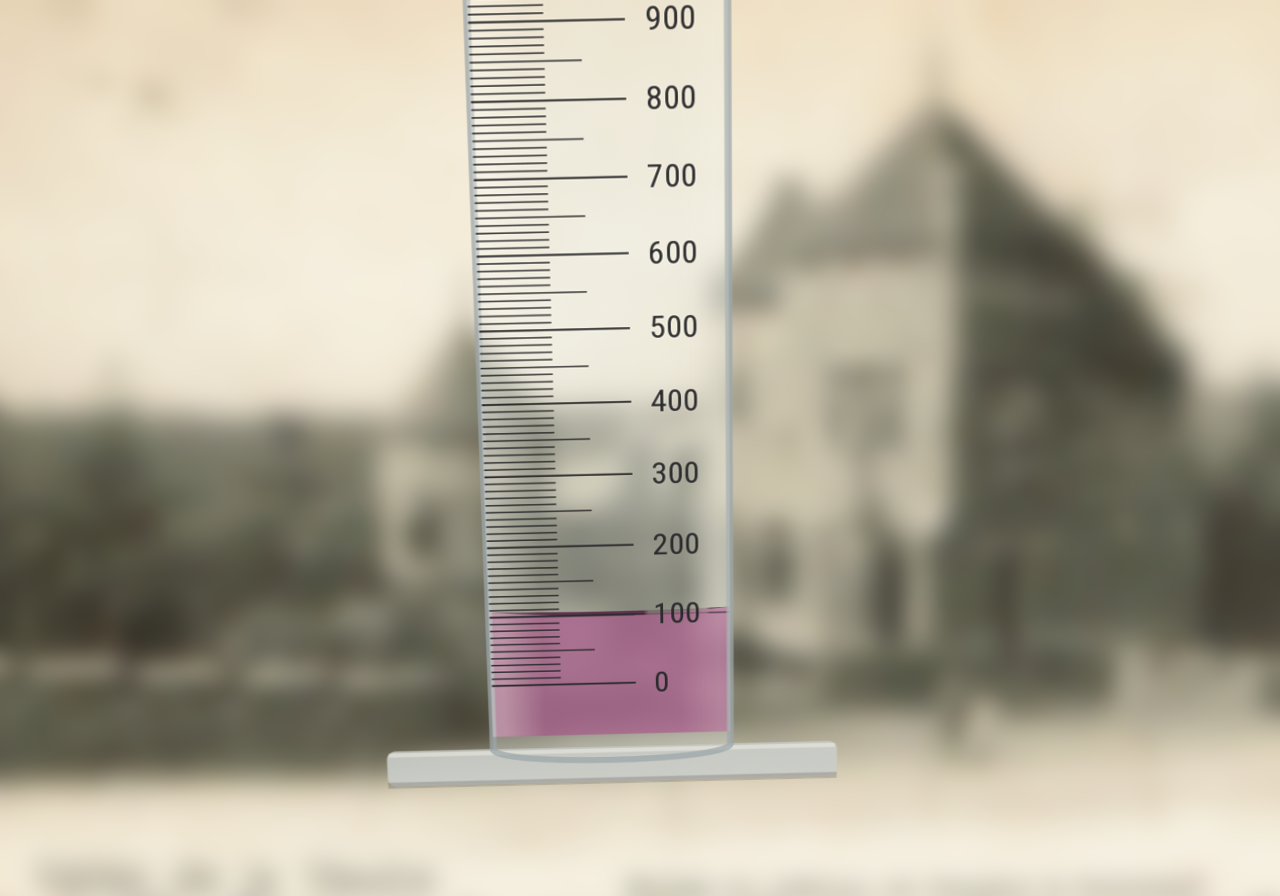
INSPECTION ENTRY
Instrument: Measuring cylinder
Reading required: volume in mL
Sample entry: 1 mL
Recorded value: 100 mL
